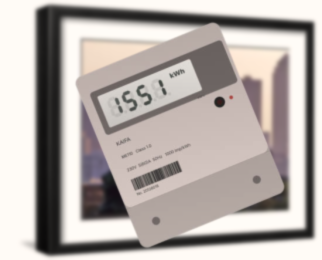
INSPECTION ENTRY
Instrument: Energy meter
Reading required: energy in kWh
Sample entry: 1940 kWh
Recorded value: 1551 kWh
